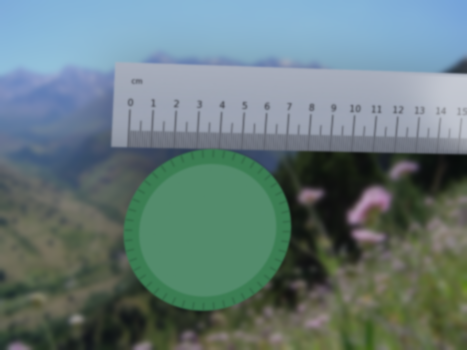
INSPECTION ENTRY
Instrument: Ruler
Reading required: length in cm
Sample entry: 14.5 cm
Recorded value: 7.5 cm
